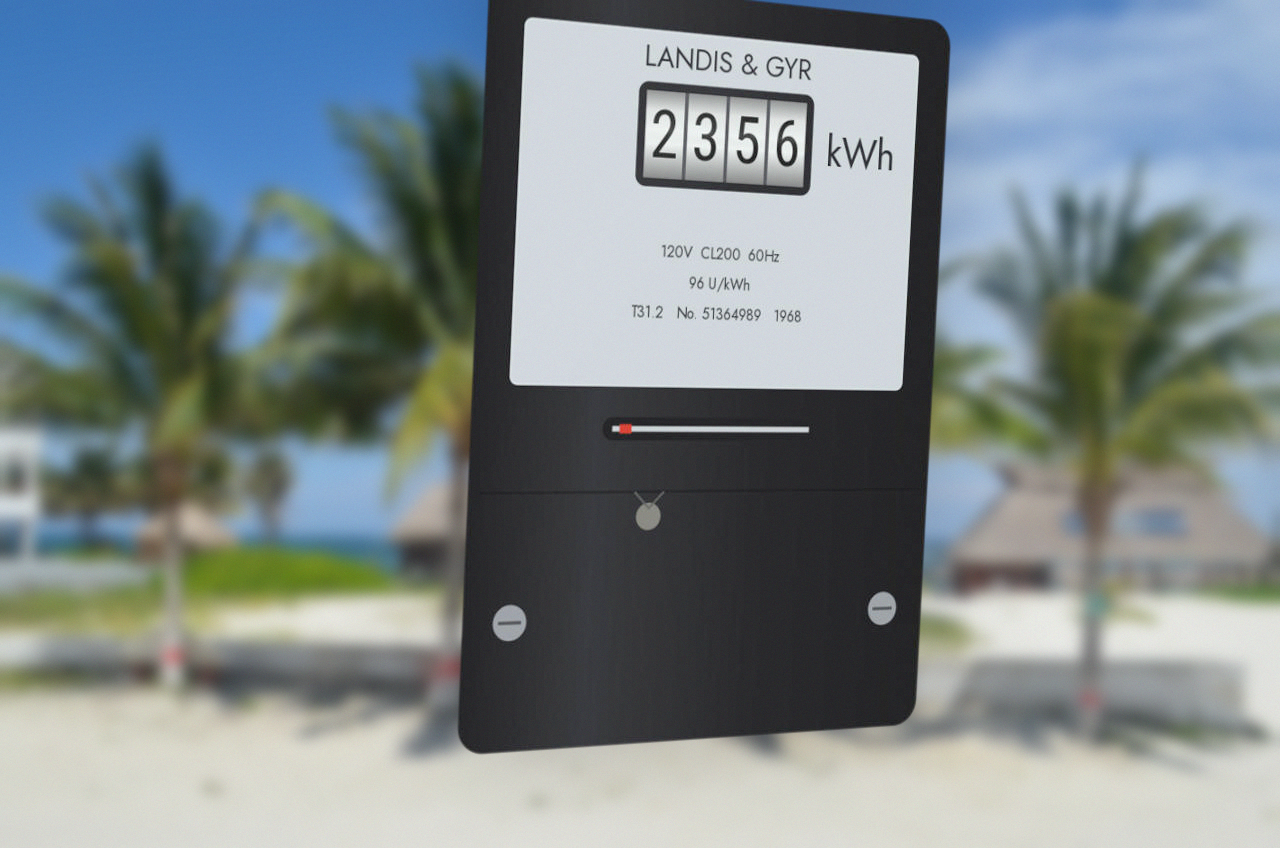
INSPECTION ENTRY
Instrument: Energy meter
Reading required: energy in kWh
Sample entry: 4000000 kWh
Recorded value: 2356 kWh
